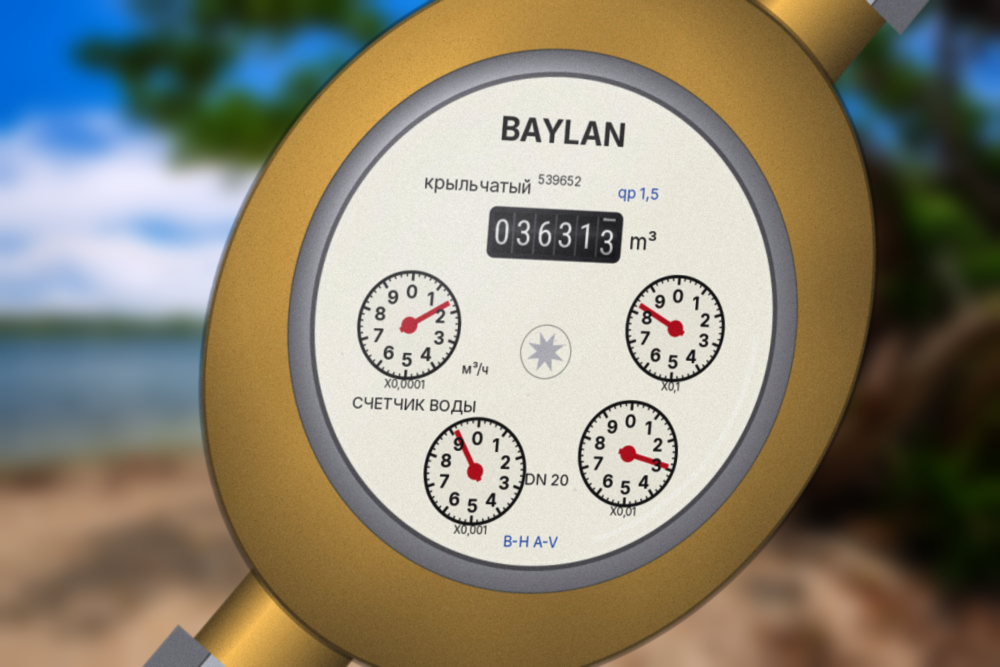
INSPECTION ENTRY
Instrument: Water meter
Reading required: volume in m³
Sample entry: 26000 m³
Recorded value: 36312.8291 m³
